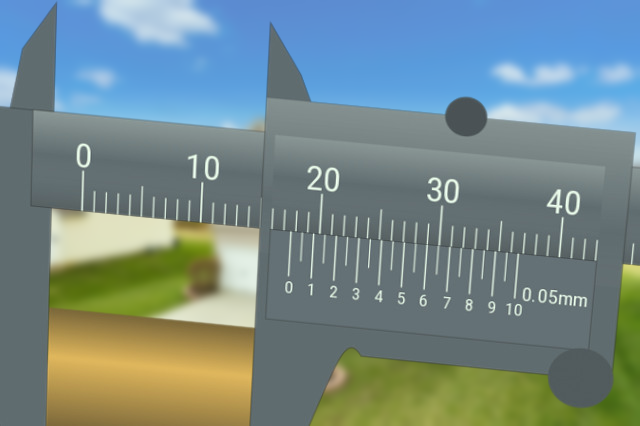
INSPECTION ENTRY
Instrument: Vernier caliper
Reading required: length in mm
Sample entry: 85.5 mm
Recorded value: 17.6 mm
